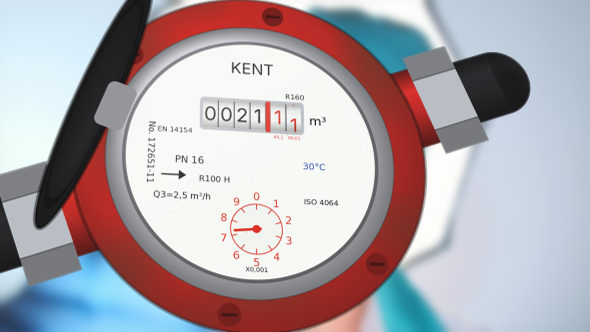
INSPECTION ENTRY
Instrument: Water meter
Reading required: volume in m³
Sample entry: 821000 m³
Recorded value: 21.107 m³
